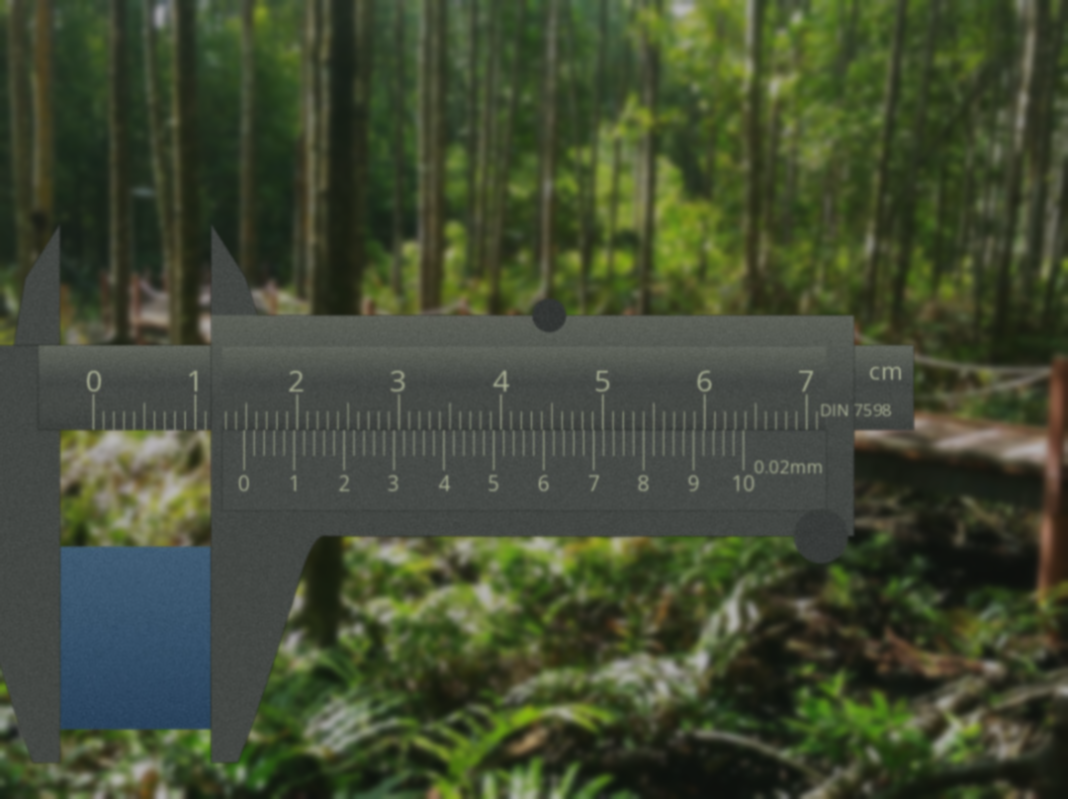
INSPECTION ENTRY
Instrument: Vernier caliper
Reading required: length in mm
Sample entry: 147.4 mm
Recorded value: 14.8 mm
